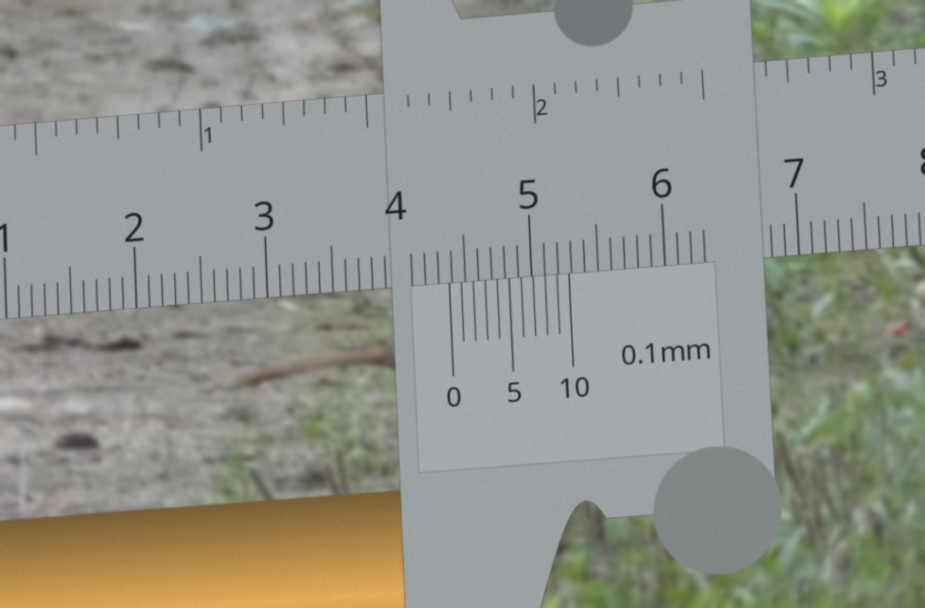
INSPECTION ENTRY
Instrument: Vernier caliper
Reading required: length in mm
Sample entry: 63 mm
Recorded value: 43.8 mm
